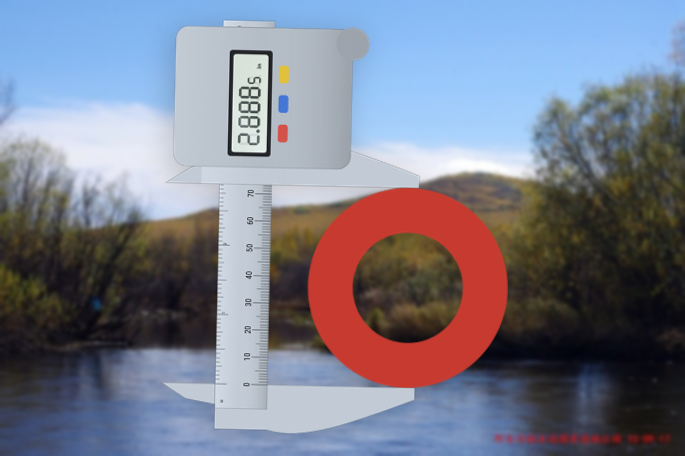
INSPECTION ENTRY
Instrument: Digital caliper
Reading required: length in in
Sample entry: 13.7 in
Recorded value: 2.8885 in
